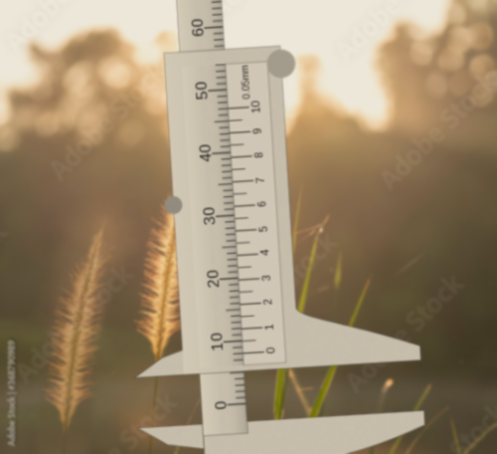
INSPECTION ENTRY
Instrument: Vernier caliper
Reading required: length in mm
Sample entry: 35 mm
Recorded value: 8.0 mm
